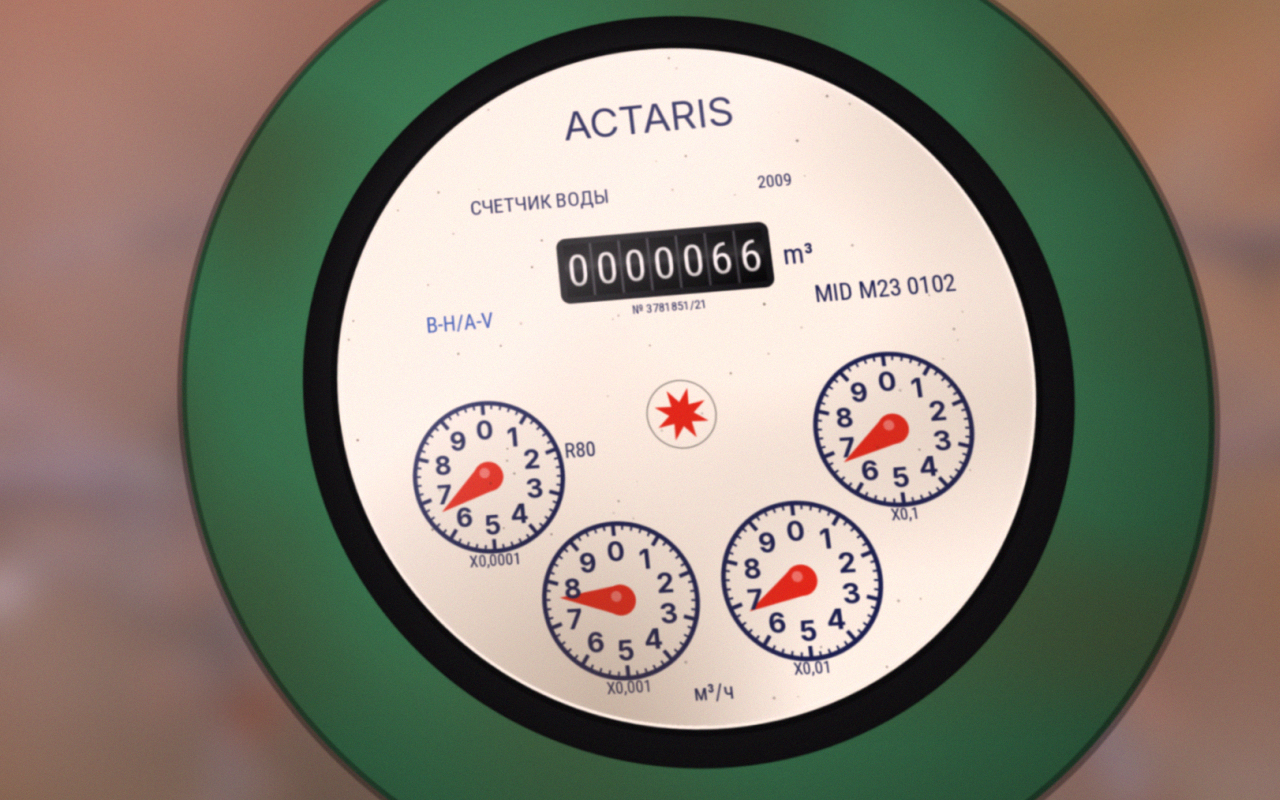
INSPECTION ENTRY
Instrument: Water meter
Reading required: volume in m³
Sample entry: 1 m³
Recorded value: 66.6676 m³
